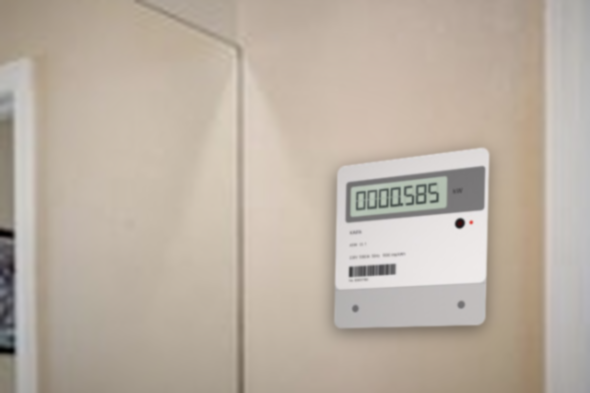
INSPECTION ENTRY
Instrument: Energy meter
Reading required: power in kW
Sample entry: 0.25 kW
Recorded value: 0.585 kW
